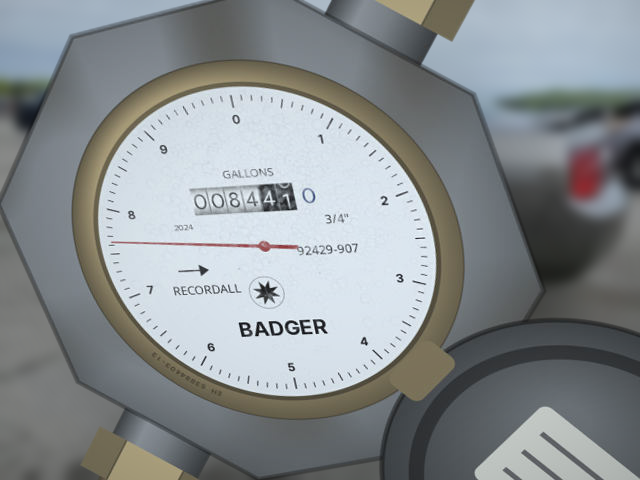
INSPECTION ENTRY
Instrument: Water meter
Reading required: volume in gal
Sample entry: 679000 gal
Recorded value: 84407.6 gal
